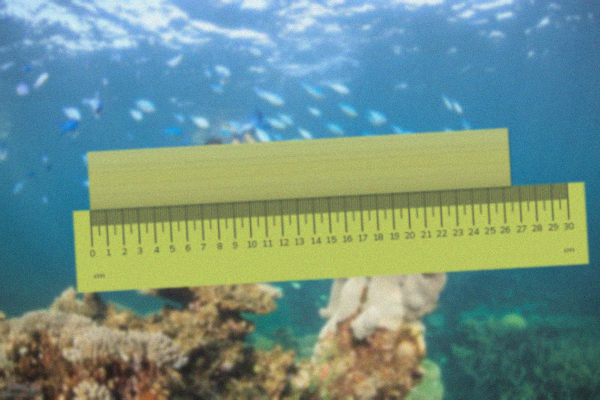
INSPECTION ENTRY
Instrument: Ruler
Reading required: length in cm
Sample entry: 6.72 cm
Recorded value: 26.5 cm
